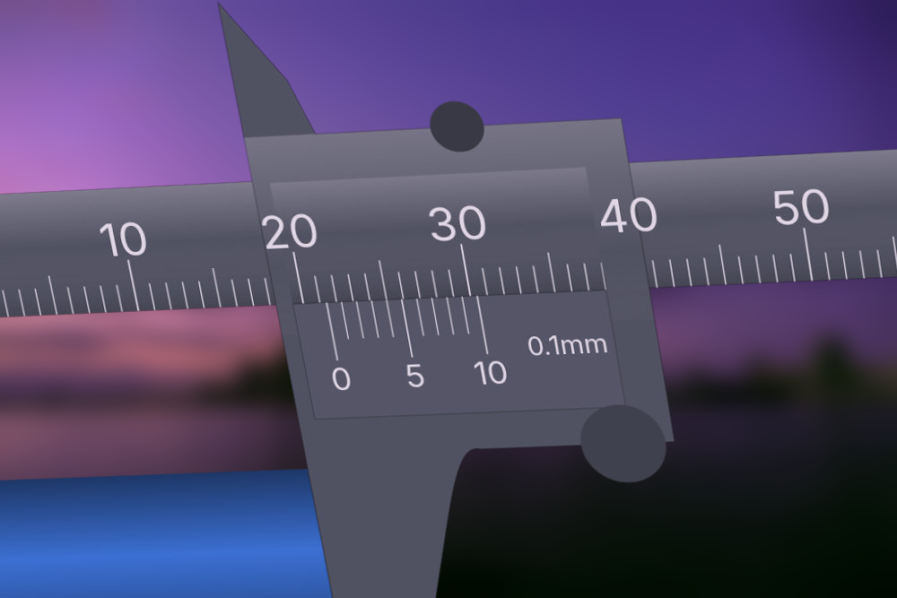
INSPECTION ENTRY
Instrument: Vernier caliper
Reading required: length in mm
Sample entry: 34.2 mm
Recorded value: 21.4 mm
